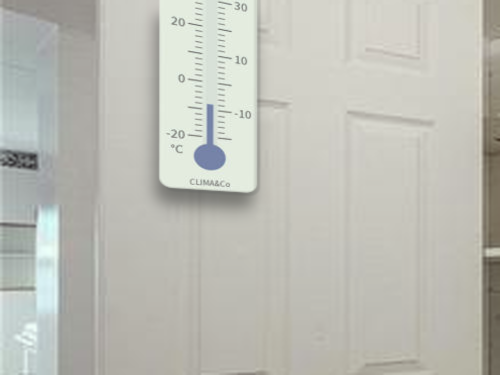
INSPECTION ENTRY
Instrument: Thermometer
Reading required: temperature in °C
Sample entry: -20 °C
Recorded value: -8 °C
